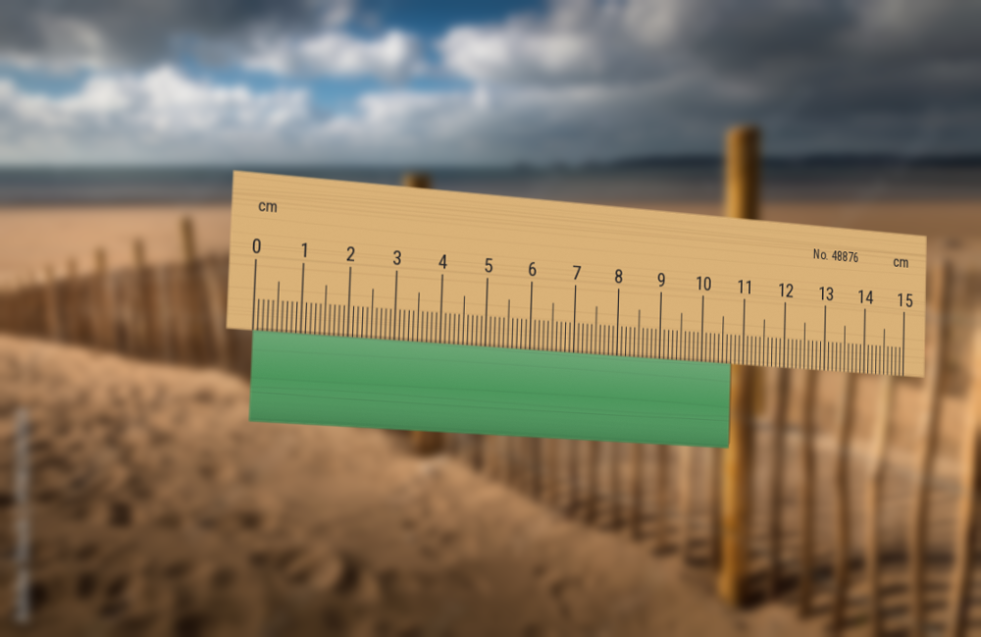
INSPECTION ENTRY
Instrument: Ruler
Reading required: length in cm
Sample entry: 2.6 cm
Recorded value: 10.7 cm
